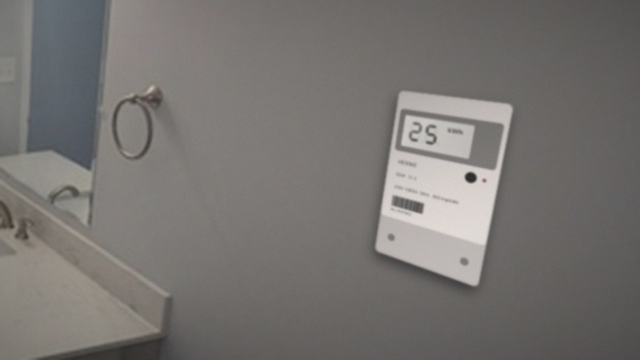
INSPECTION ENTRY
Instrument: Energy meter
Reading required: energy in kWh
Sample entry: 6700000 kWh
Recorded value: 25 kWh
